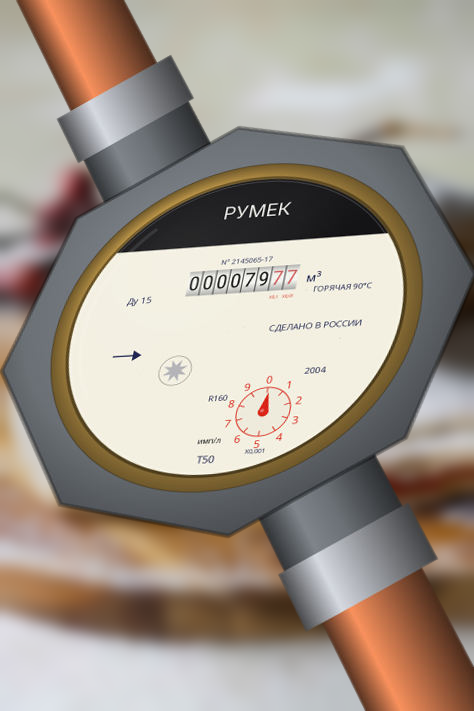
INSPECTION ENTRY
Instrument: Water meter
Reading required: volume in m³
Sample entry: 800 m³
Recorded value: 79.770 m³
